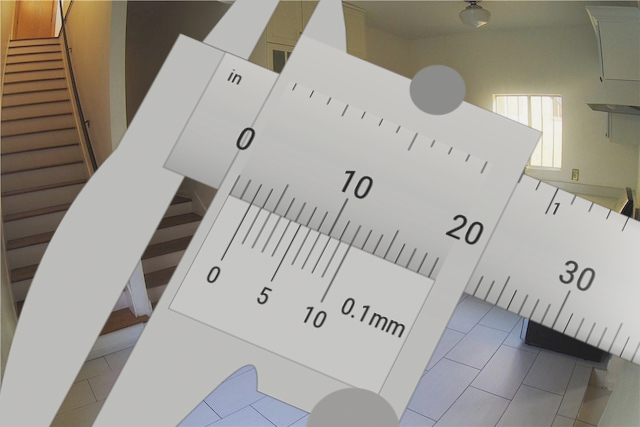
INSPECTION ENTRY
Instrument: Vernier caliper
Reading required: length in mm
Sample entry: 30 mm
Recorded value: 3.0 mm
